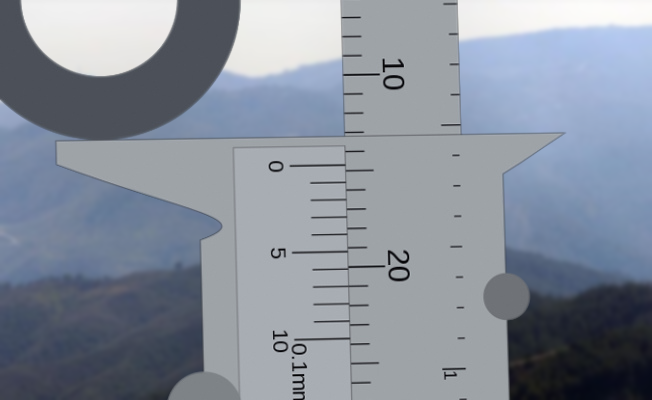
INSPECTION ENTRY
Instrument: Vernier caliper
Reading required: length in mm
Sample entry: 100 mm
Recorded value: 14.7 mm
